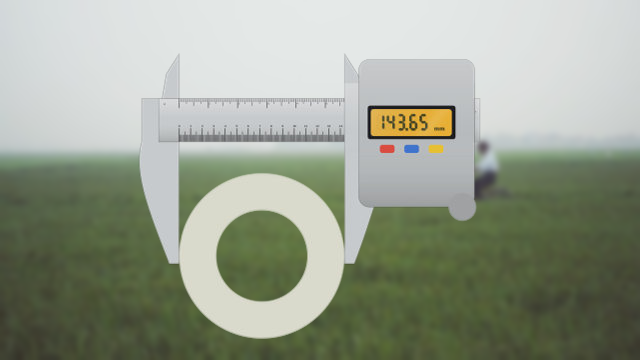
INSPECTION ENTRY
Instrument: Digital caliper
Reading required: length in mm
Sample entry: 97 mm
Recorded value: 143.65 mm
